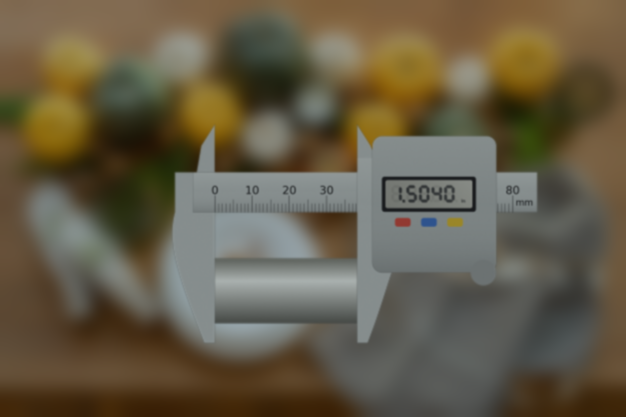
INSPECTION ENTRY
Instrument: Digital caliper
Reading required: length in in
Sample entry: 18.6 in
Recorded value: 1.5040 in
